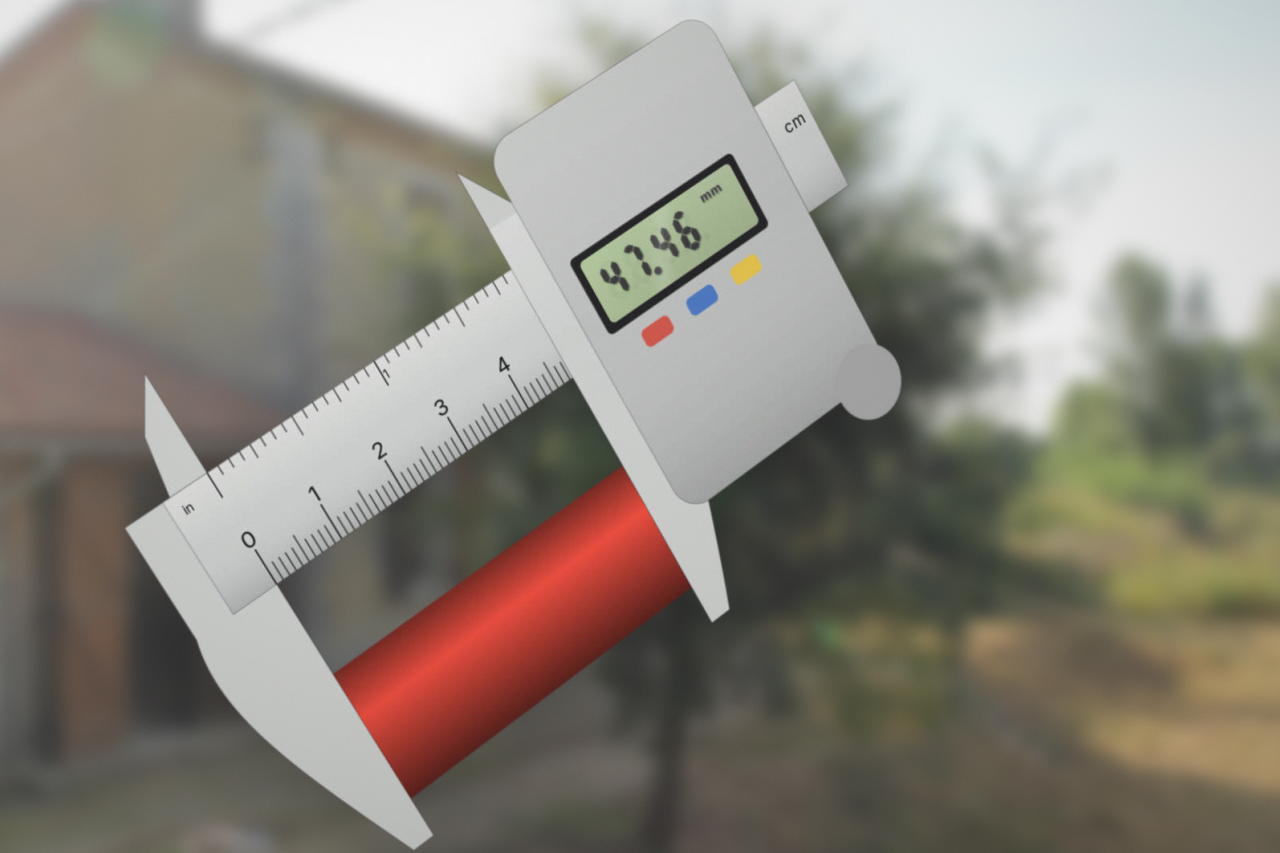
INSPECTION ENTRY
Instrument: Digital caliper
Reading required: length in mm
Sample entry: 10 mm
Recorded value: 47.46 mm
